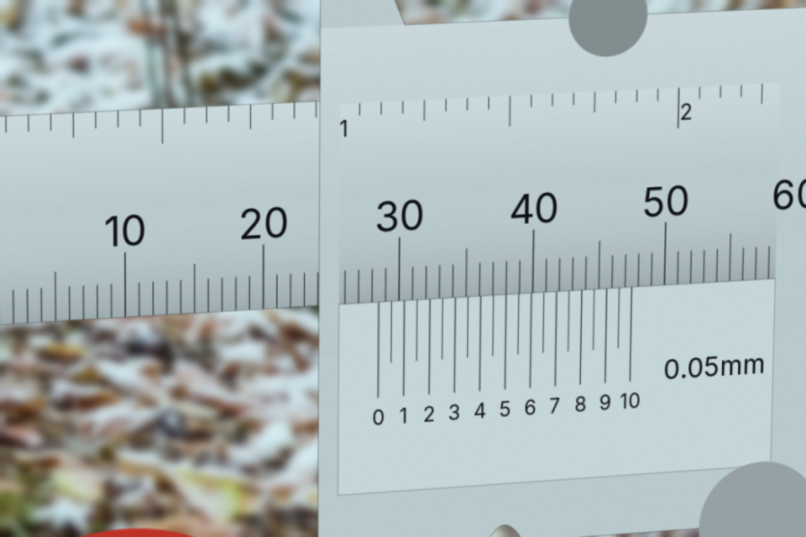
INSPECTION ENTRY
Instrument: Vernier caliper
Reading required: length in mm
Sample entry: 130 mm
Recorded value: 28.5 mm
